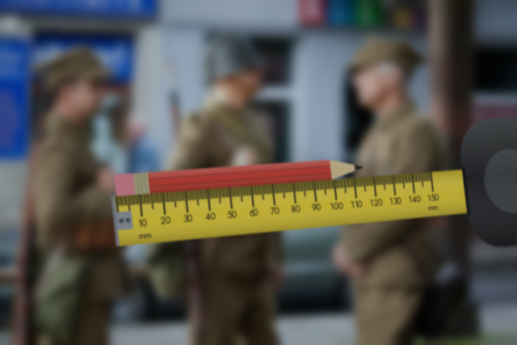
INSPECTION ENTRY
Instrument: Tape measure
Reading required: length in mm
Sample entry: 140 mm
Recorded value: 115 mm
